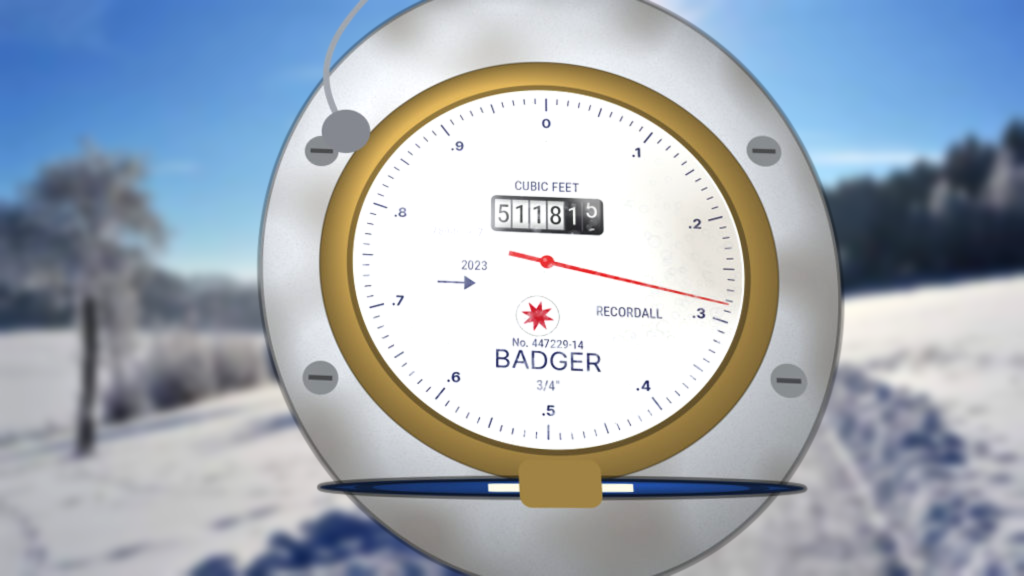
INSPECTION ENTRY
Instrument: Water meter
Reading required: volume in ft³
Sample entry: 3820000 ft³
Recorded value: 511815.28 ft³
